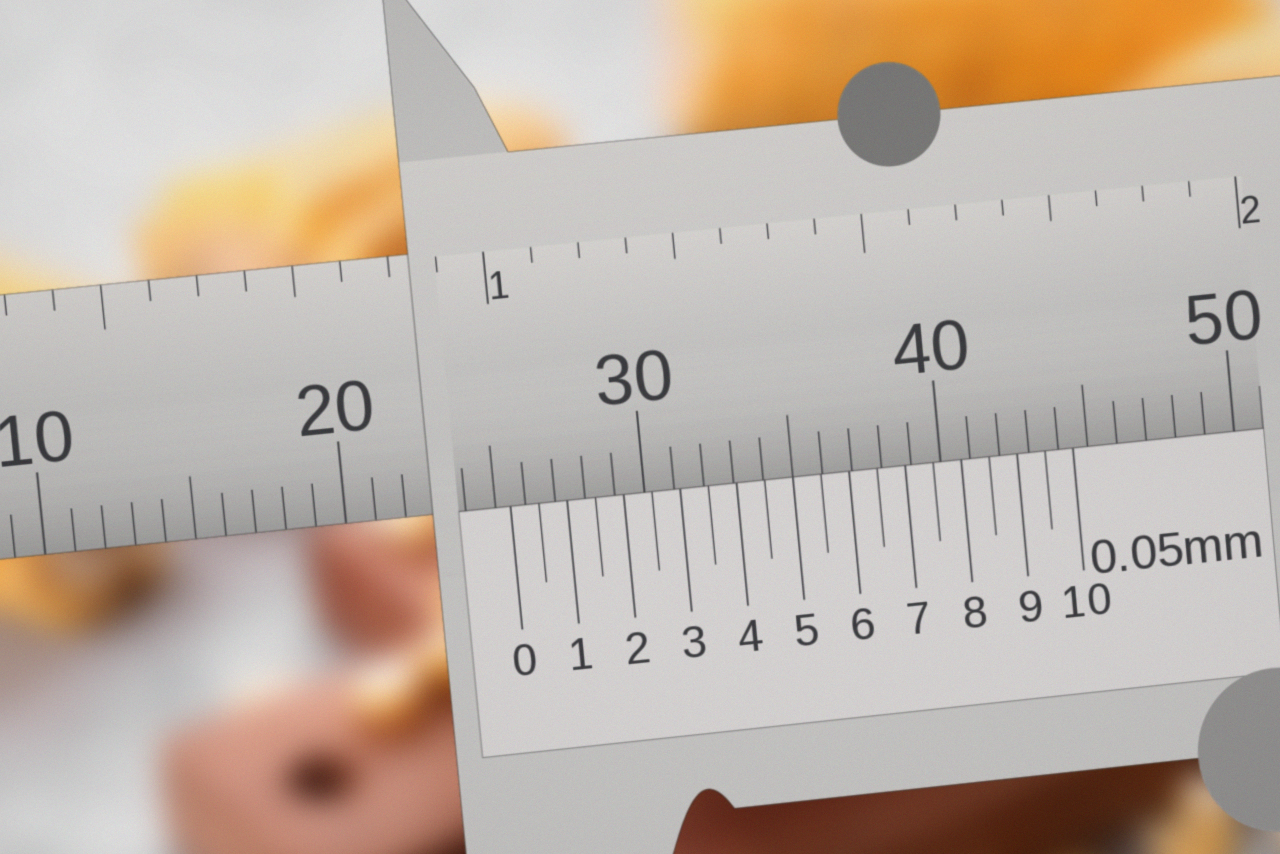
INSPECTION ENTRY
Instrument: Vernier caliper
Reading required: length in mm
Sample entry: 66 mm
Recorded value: 25.50 mm
